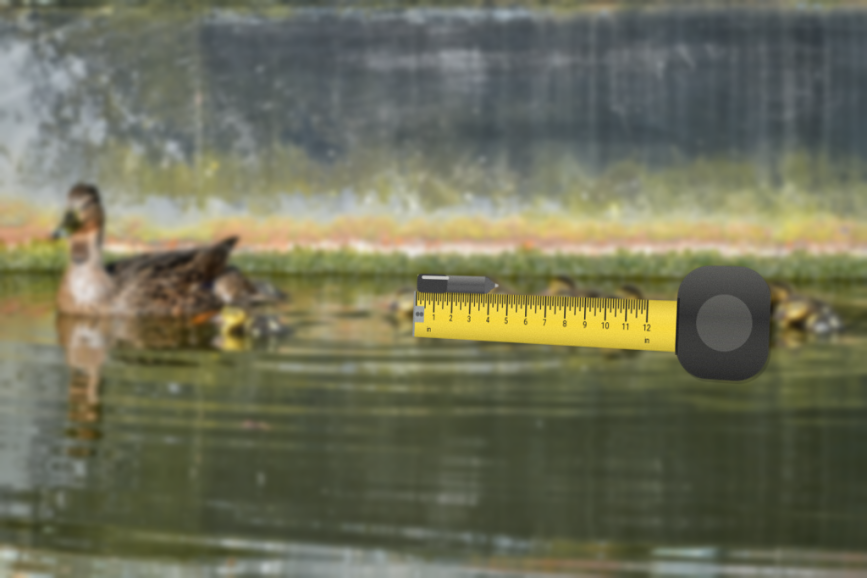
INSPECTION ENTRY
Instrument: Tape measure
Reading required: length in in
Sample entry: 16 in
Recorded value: 4.5 in
